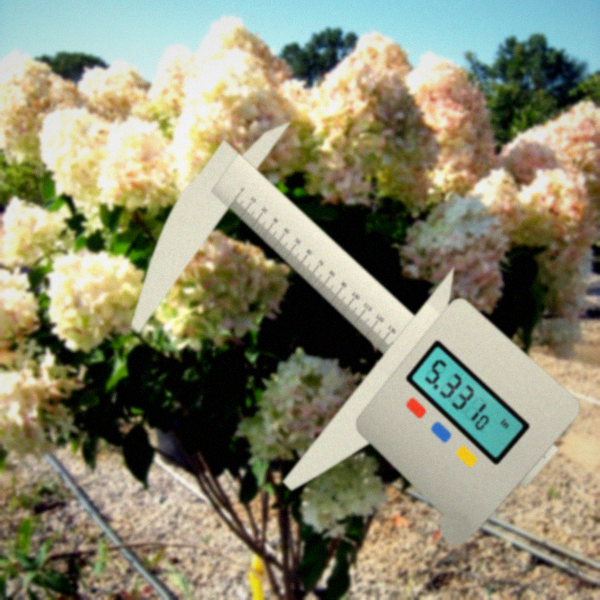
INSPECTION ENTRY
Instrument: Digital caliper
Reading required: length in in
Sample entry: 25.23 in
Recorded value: 5.3310 in
